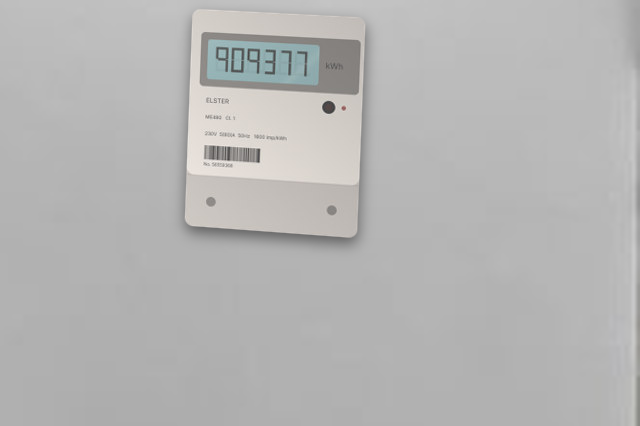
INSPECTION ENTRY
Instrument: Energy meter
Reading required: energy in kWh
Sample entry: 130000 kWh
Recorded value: 909377 kWh
